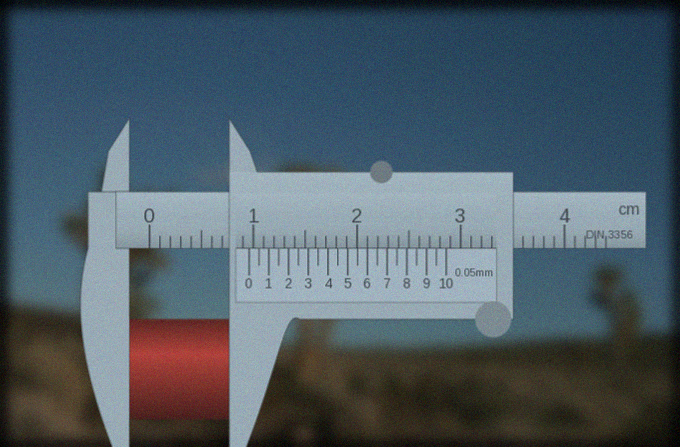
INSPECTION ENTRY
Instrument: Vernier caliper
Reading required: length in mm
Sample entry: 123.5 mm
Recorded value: 9.6 mm
